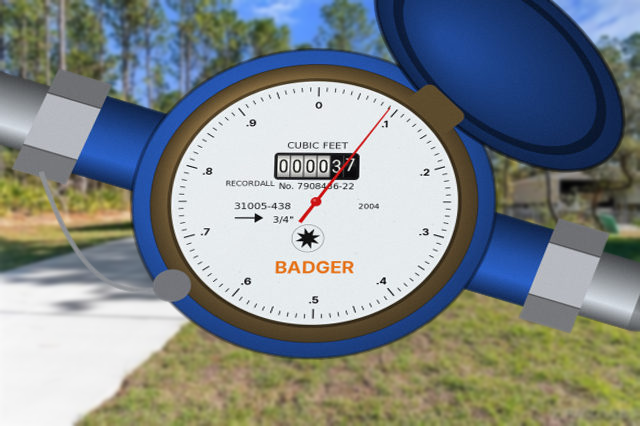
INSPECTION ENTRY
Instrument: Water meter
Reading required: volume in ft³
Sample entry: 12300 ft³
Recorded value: 37.09 ft³
